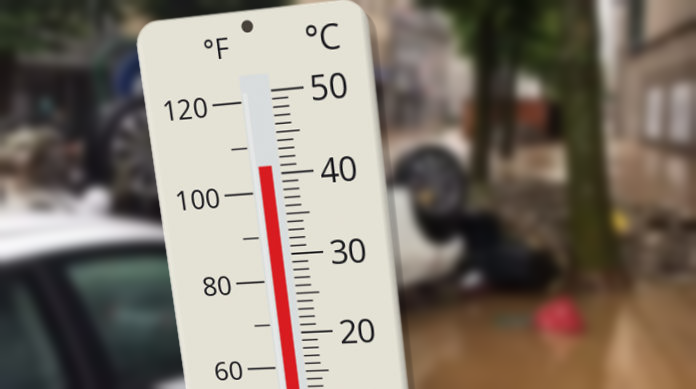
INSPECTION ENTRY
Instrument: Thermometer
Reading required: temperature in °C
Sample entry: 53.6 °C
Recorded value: 41 °C
